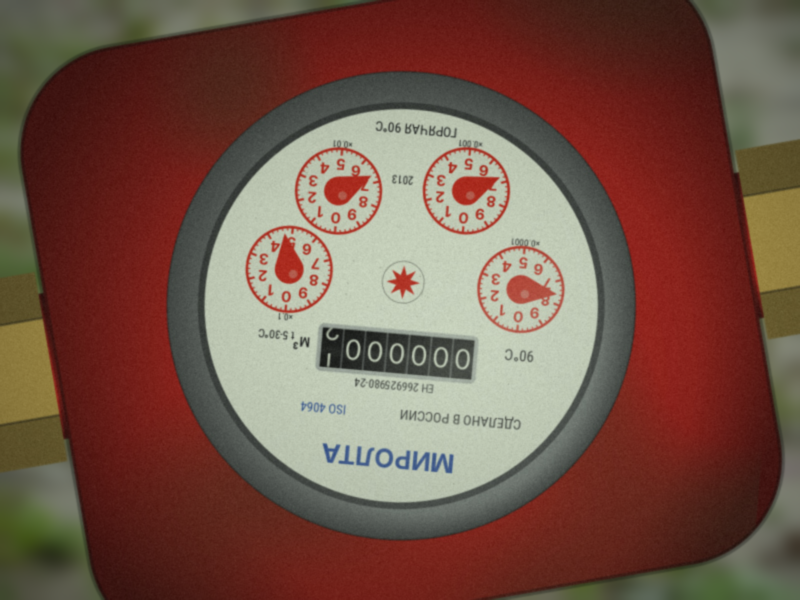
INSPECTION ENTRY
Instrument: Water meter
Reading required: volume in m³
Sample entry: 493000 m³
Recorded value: 1.4667 m³
